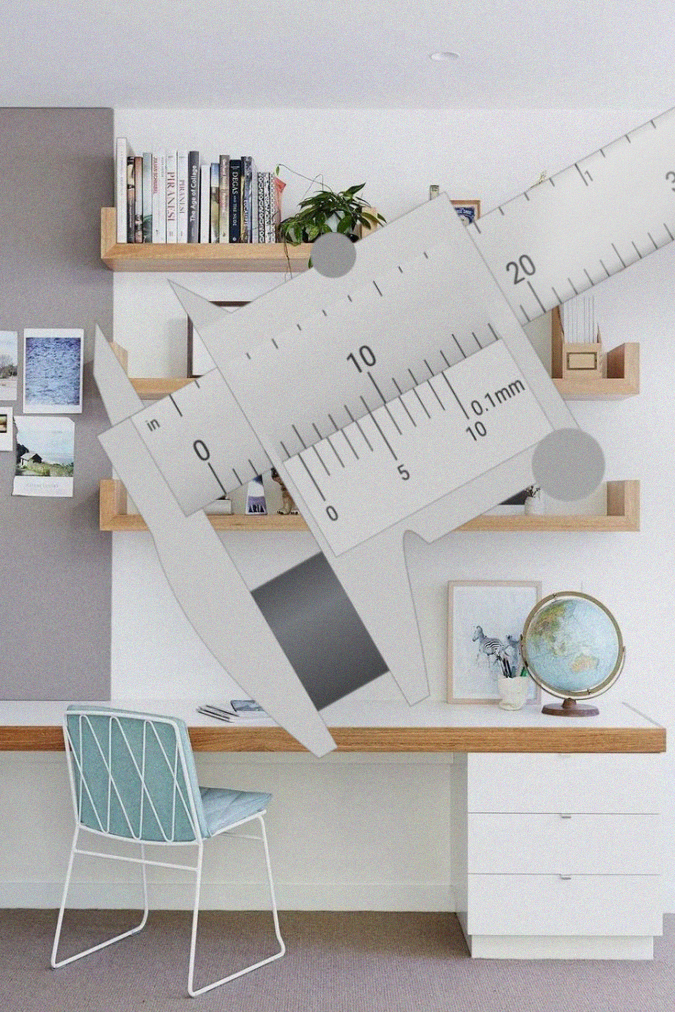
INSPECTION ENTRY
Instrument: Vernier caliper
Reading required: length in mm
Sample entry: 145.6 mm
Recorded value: 4.5 mm
